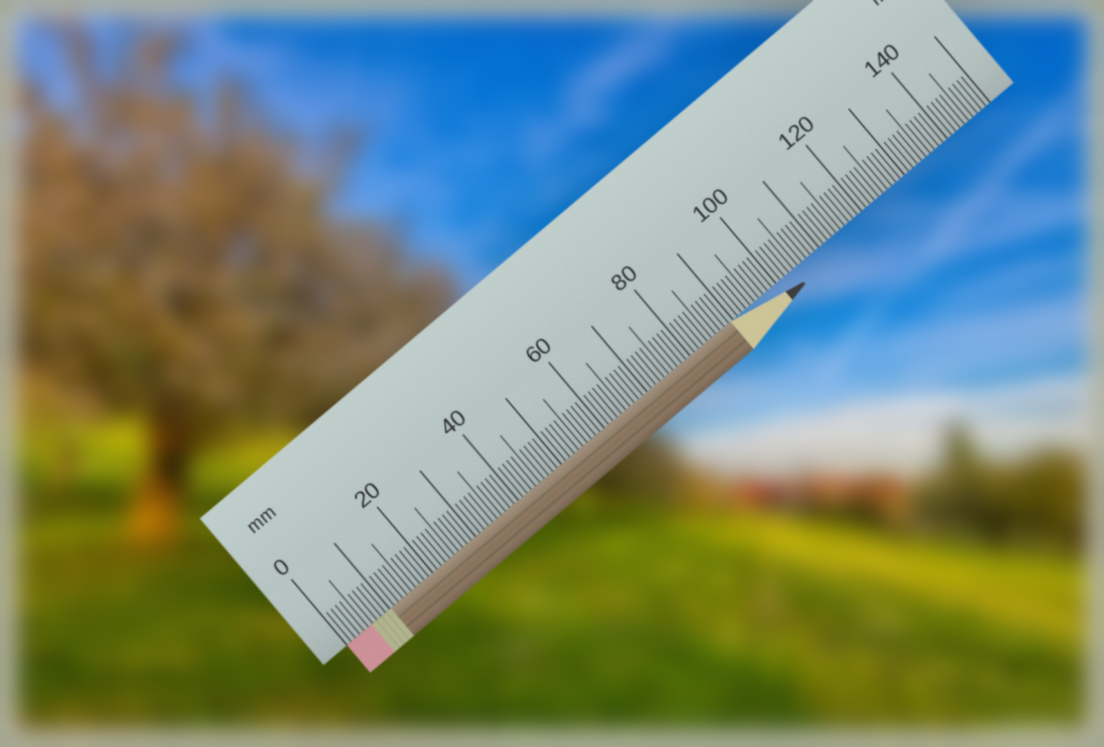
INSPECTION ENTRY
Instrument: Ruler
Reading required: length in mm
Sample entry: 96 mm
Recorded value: 104 mm
